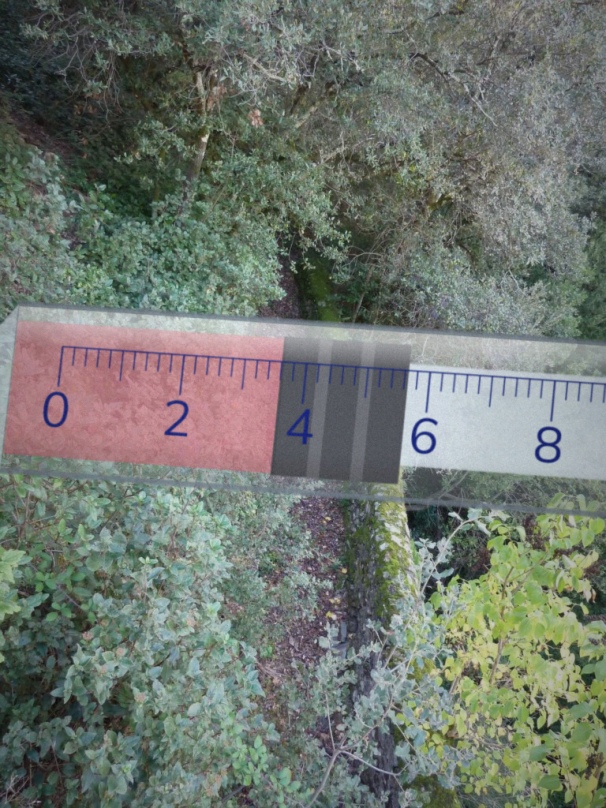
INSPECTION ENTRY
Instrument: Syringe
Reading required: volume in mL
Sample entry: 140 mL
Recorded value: 3.6 mL
